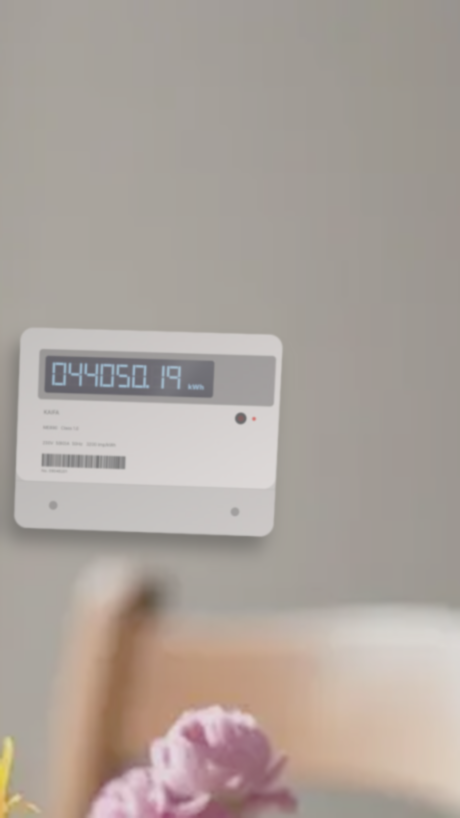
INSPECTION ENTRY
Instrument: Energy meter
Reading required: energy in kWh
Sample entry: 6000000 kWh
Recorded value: 44050.19 kWh
